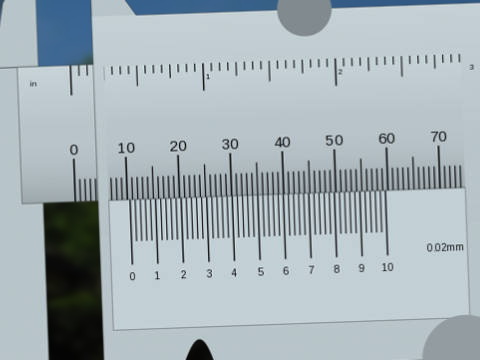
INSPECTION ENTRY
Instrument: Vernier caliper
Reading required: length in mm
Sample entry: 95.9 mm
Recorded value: 10.5 mm
